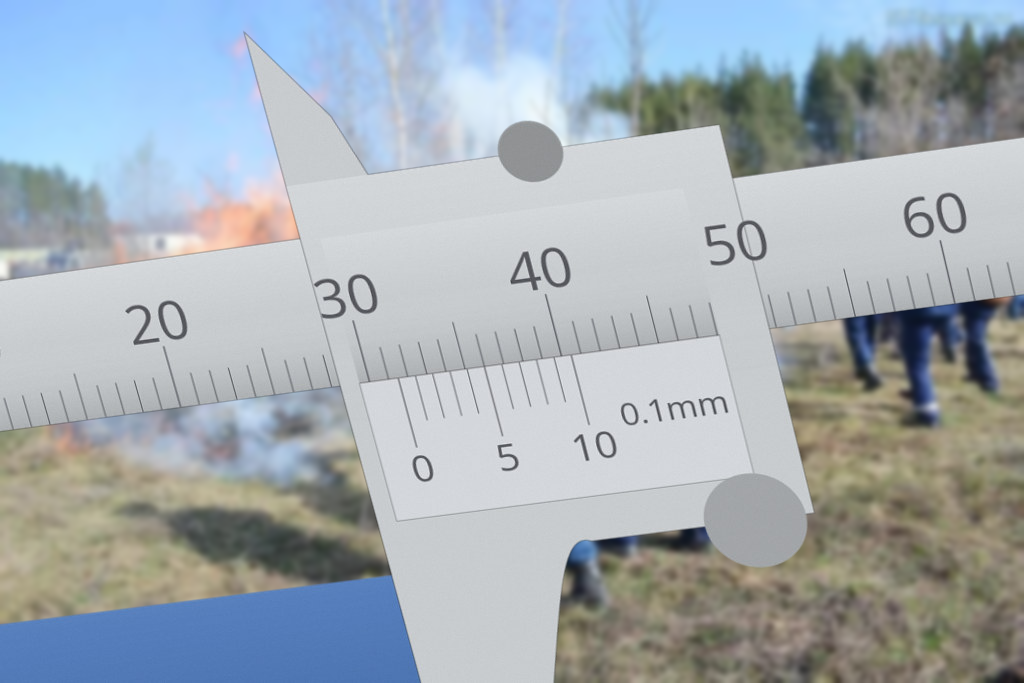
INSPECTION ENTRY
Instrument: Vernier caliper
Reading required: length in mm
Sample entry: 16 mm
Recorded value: 31.5 mm
